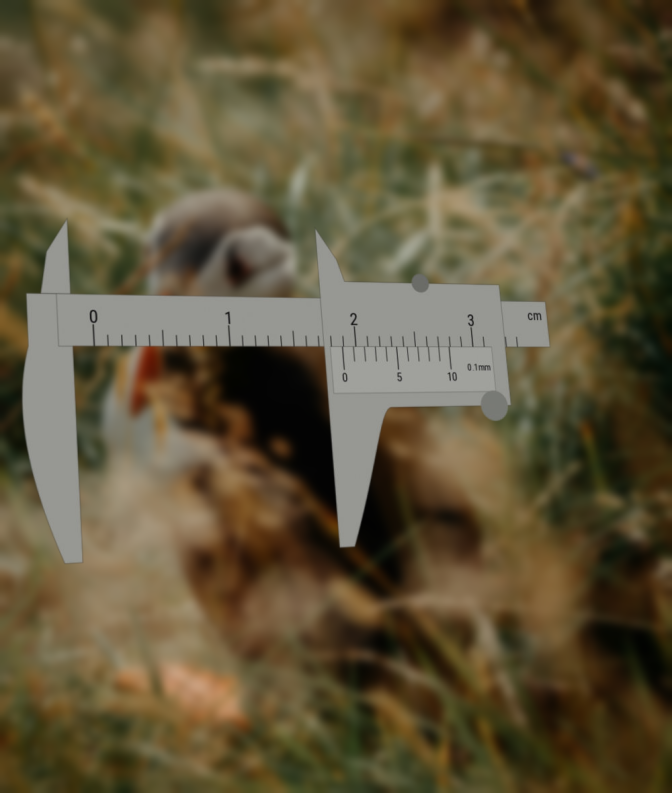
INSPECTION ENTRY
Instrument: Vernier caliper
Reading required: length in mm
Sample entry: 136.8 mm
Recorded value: 18.9 mm
